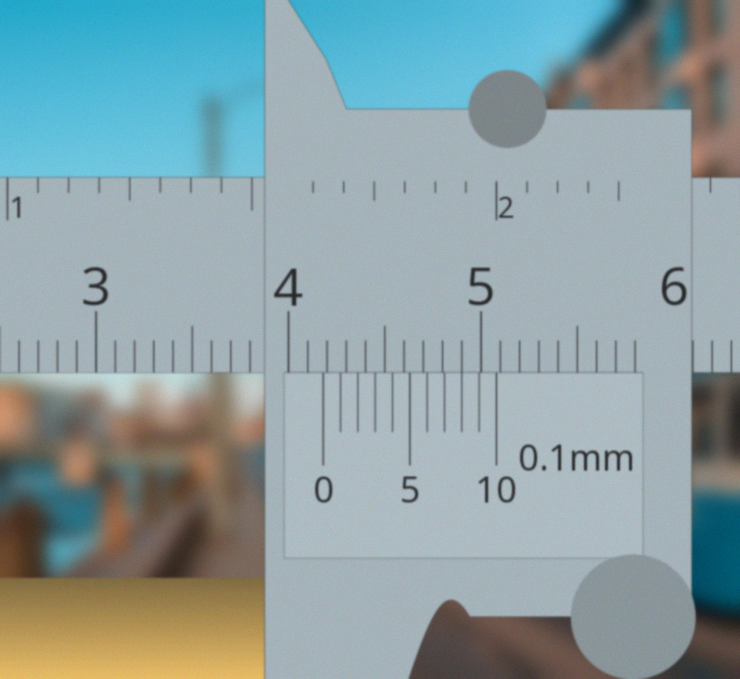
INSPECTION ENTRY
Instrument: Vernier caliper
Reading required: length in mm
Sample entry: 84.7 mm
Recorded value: 41.8 mm
